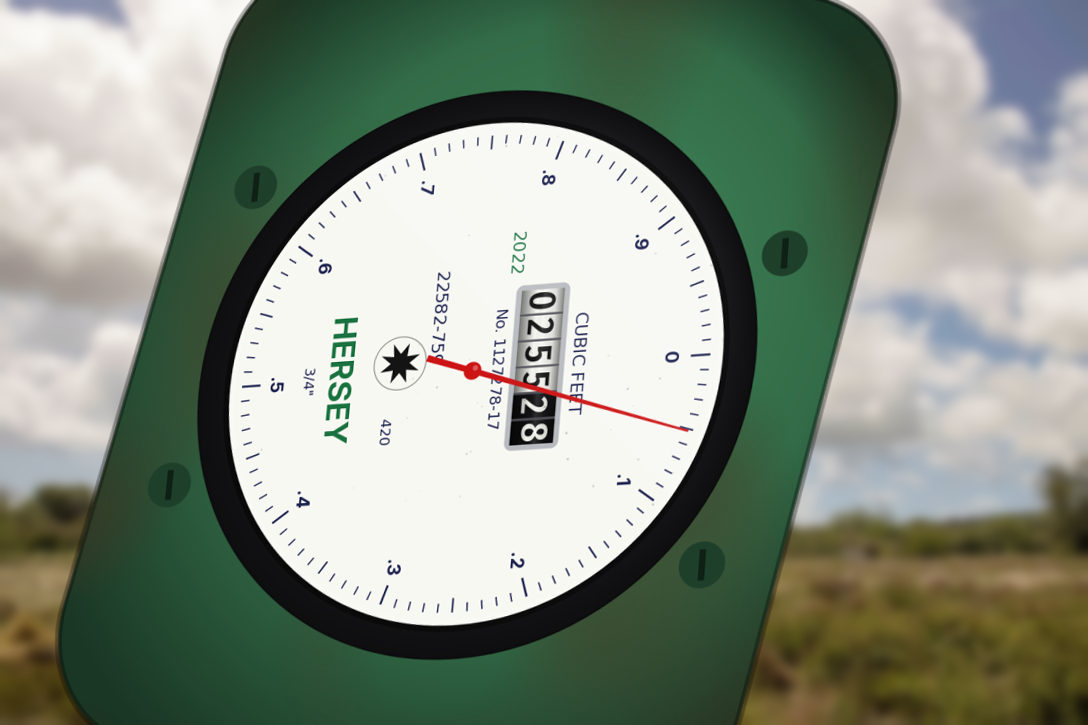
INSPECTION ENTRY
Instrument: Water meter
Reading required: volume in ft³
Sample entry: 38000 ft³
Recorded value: 25528.05 ft³
